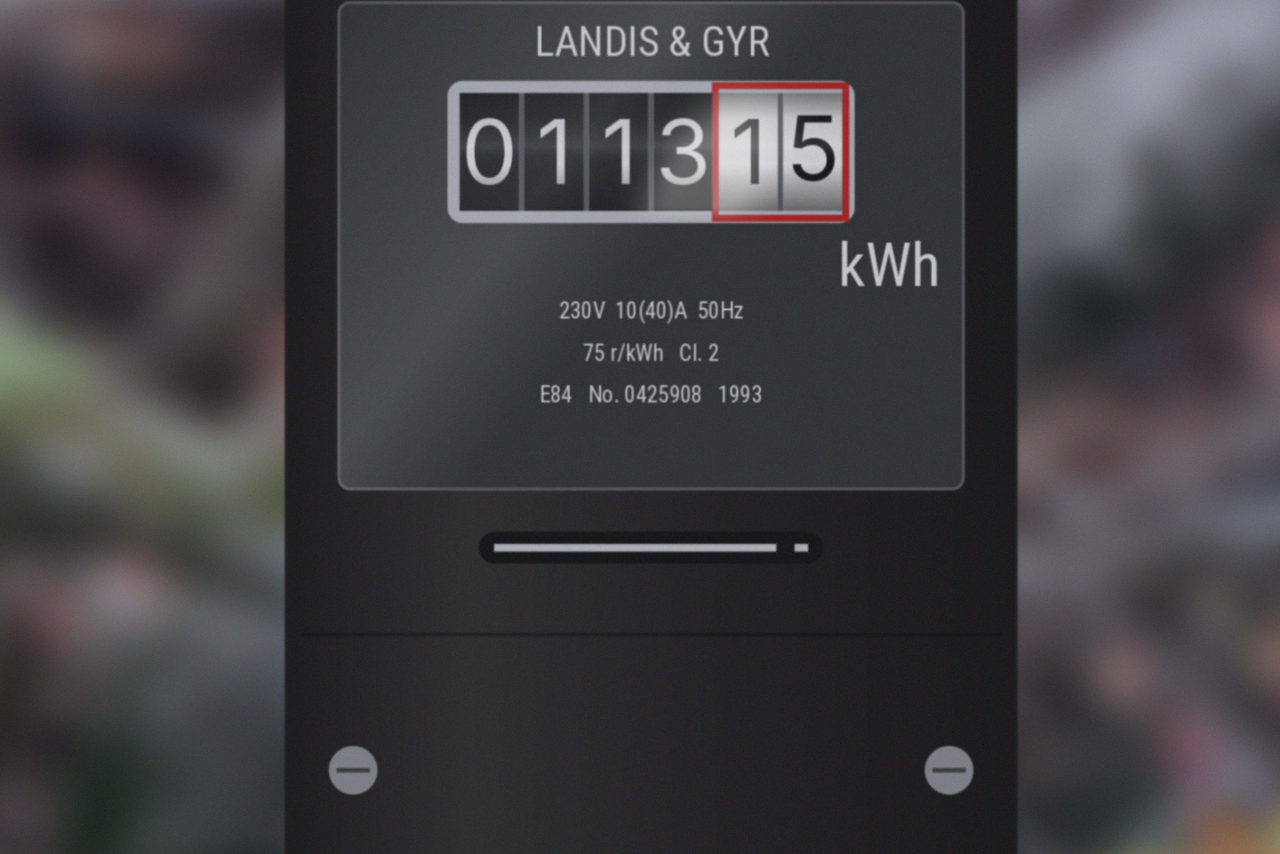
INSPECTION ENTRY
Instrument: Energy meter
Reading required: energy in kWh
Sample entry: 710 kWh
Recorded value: 113.15 kWh
